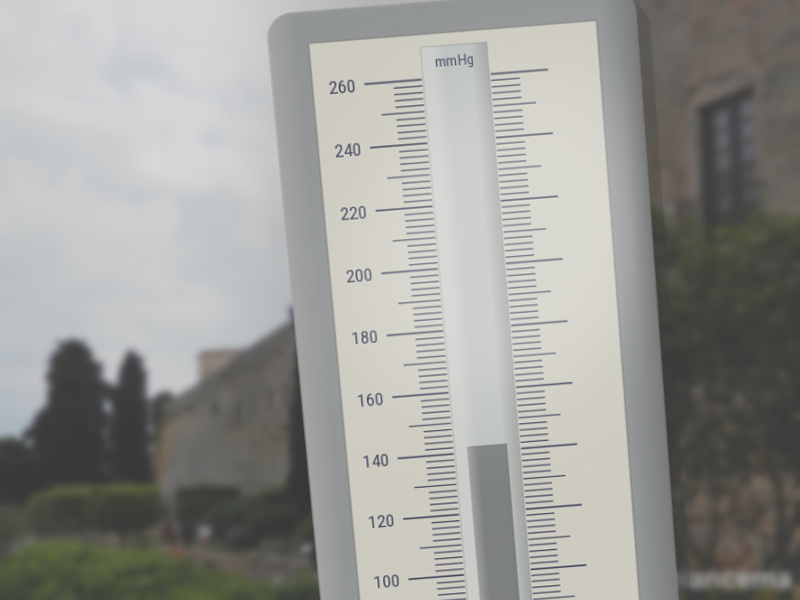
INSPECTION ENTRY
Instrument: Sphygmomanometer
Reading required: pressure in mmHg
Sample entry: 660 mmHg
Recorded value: 142 mmHg
